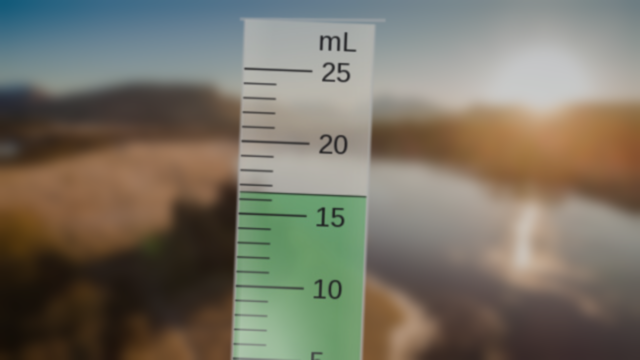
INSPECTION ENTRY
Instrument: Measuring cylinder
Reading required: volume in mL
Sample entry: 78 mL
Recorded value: 16.5 mL
